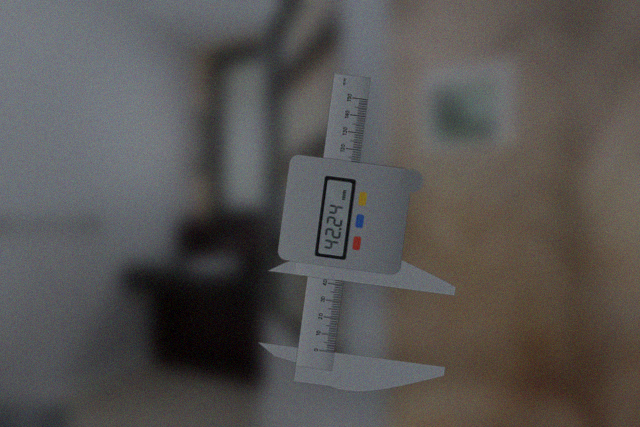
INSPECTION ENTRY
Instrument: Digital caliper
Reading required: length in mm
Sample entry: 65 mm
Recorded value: 42.24 mm
